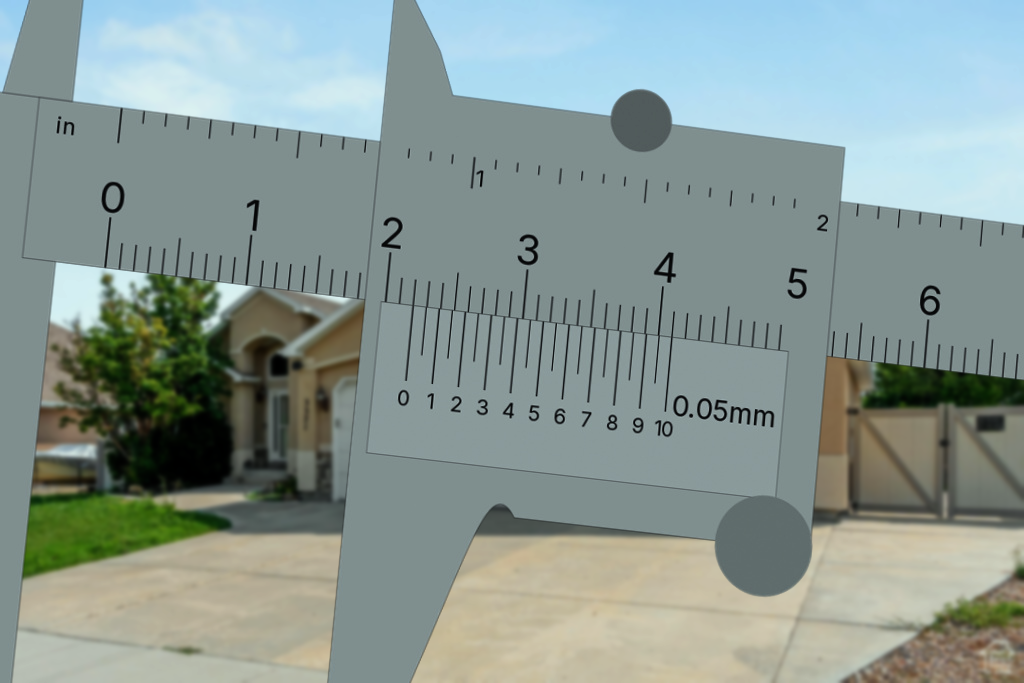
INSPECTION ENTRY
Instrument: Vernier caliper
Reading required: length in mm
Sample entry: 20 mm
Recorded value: 22.0 mm
